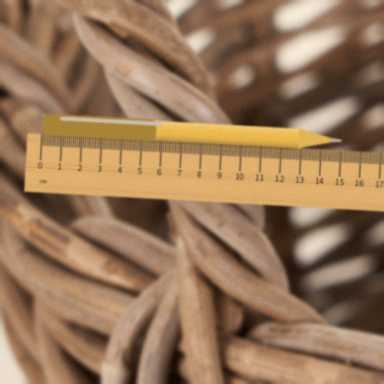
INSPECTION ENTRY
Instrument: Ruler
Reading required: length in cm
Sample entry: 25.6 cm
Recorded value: 15 cm
